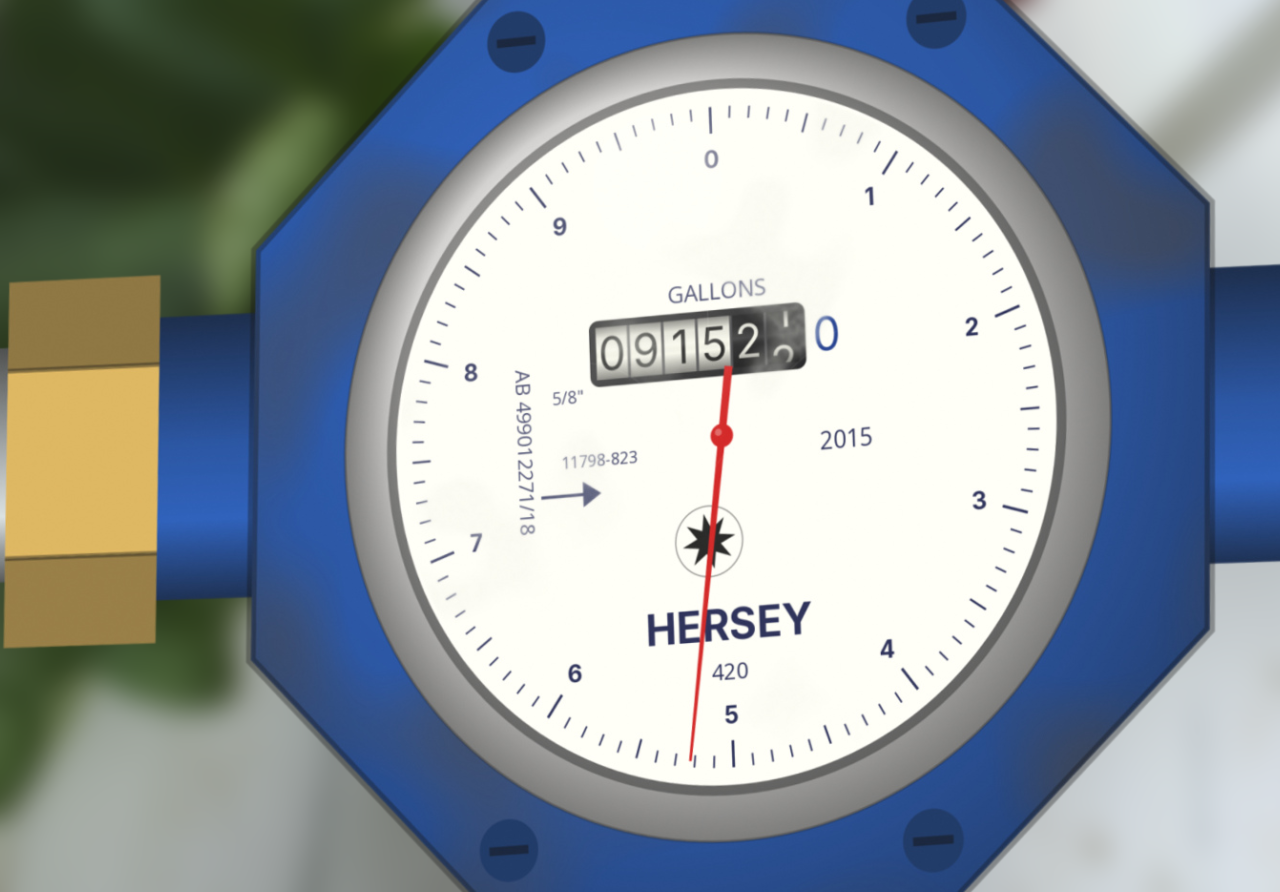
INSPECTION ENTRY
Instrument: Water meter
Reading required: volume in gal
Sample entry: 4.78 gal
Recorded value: 915215.2 gal
